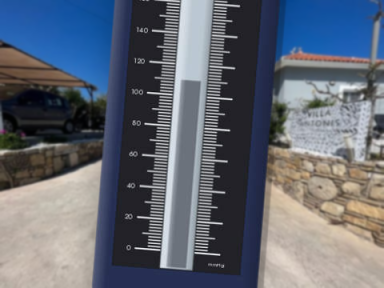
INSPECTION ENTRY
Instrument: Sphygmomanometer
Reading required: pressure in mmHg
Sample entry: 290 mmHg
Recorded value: 110 mmHg
